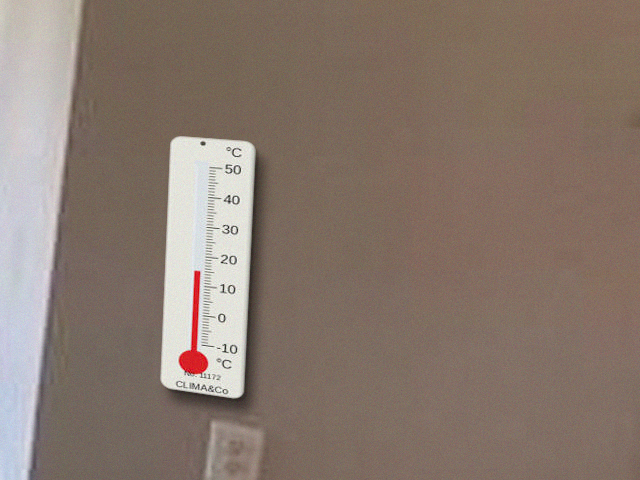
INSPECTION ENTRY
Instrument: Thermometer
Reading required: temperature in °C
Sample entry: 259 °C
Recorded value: 15 °C
